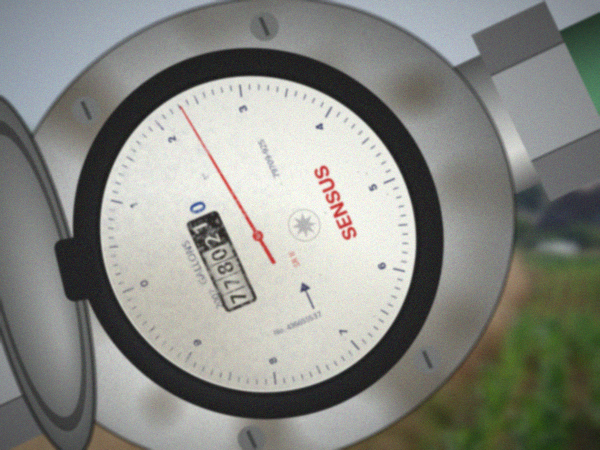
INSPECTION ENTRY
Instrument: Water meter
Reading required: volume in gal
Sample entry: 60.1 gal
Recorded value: 7780212.3 gal
